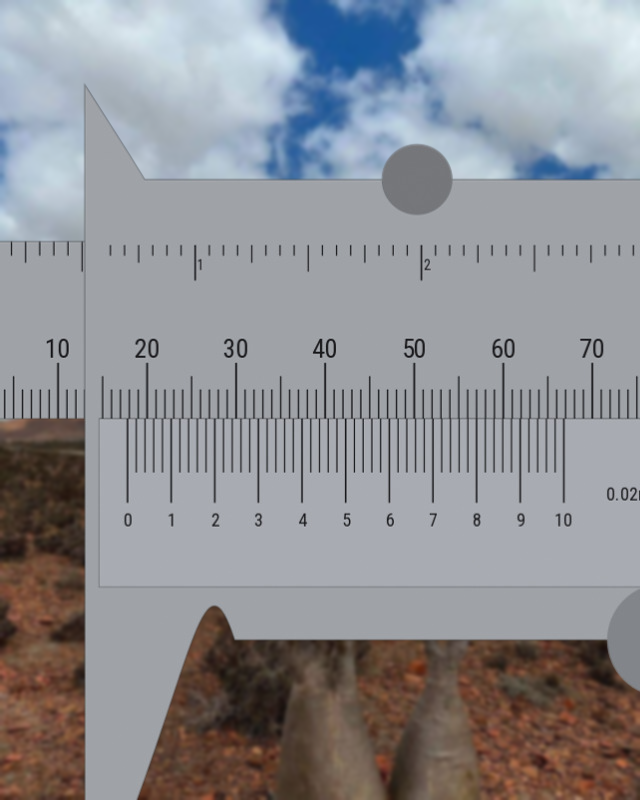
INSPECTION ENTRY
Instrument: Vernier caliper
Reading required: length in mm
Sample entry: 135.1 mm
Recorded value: 17.8 mm
